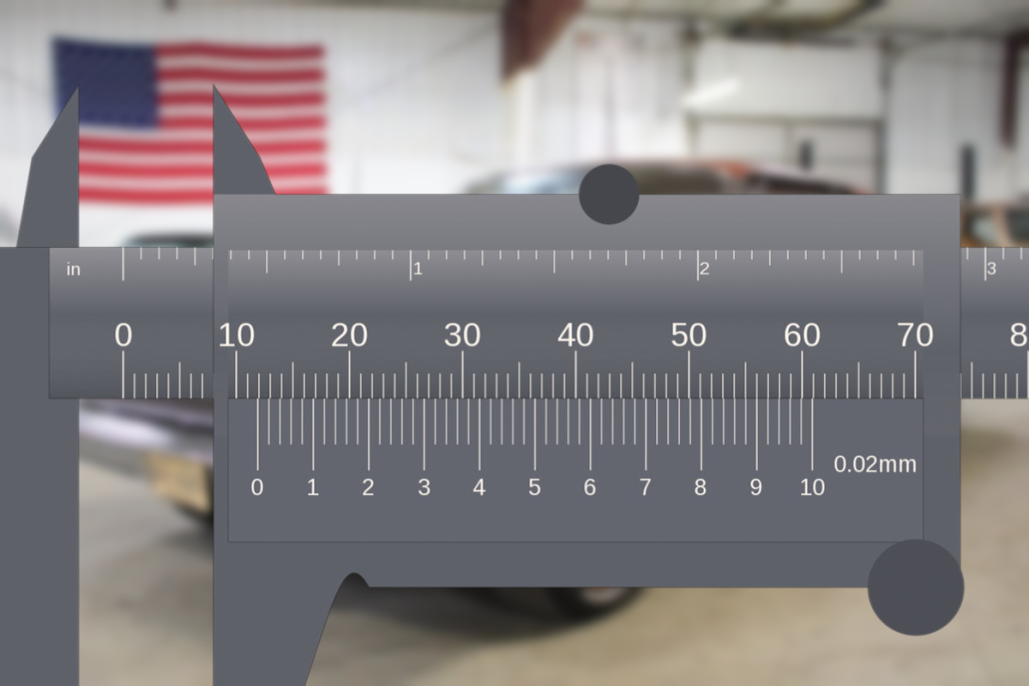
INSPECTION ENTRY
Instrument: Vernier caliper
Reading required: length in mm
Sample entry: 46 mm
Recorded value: 11.9 mm
